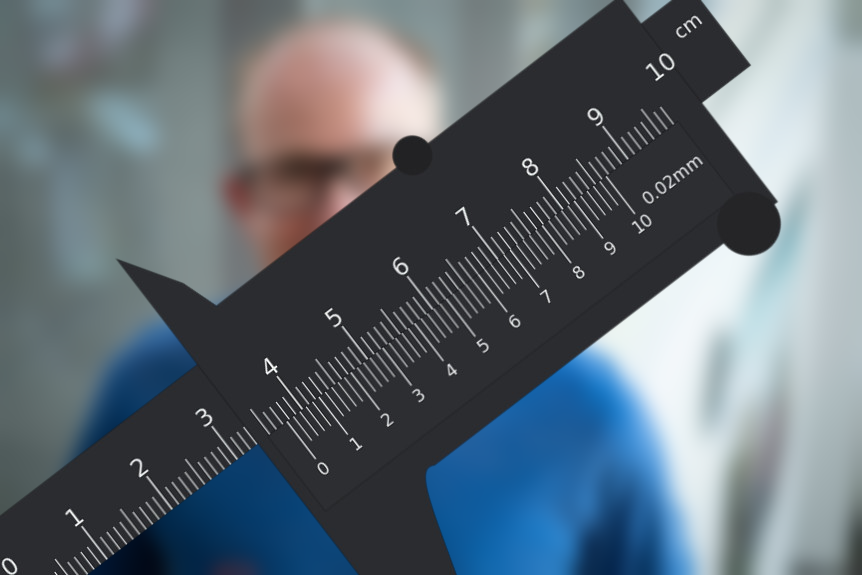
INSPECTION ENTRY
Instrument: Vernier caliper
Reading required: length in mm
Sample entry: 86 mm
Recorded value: 37.6 mm
